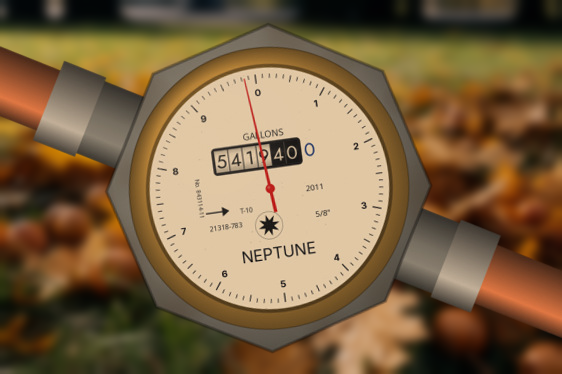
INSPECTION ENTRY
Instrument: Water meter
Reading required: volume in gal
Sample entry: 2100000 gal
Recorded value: 5419399.8 gal
